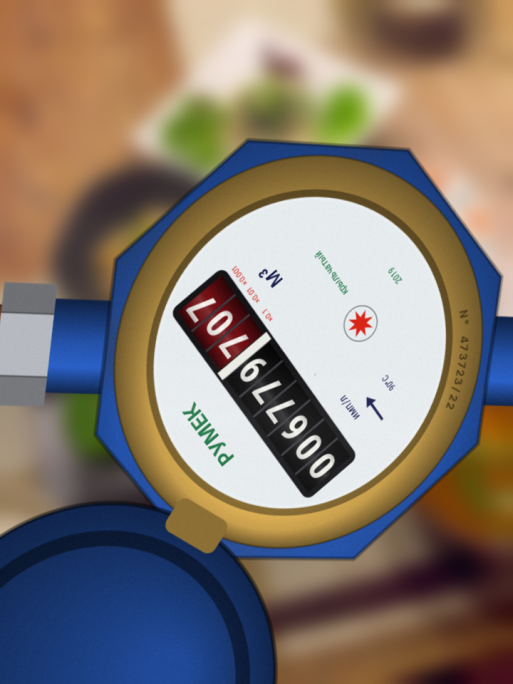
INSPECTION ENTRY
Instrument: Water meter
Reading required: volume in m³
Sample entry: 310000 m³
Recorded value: 6779.707 m³
